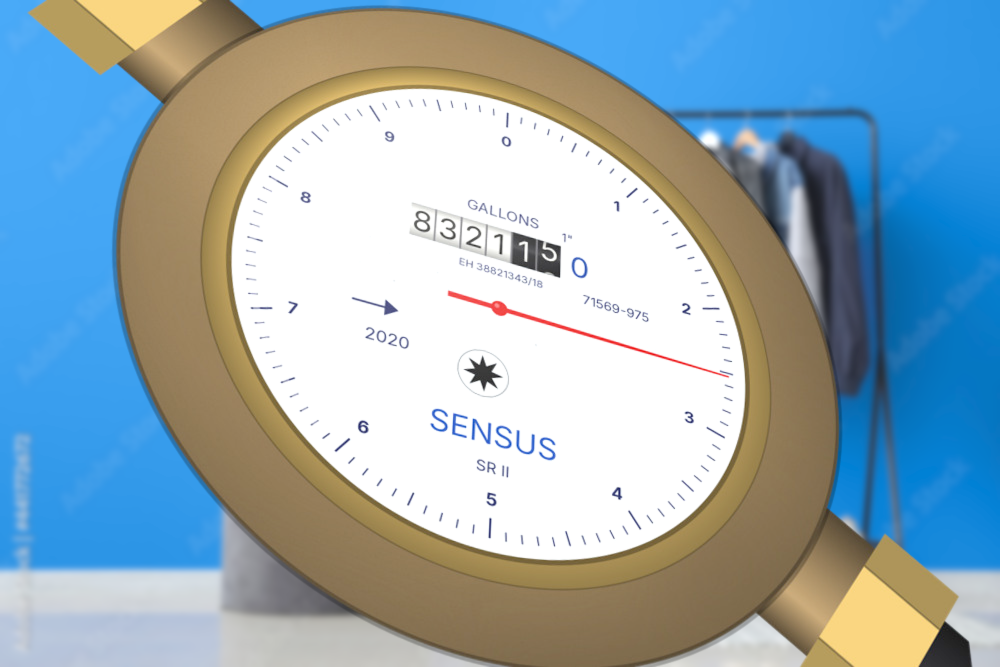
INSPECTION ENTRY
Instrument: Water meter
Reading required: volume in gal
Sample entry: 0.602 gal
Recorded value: 8321152.5 gal
